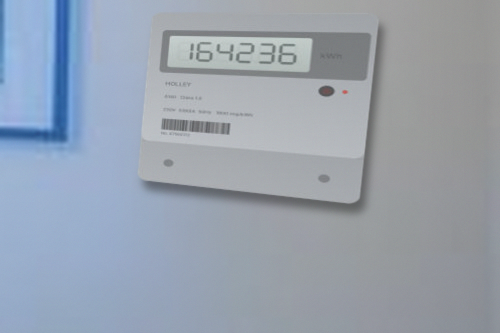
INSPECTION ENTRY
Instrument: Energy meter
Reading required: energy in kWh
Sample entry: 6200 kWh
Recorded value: 164236 kWh
